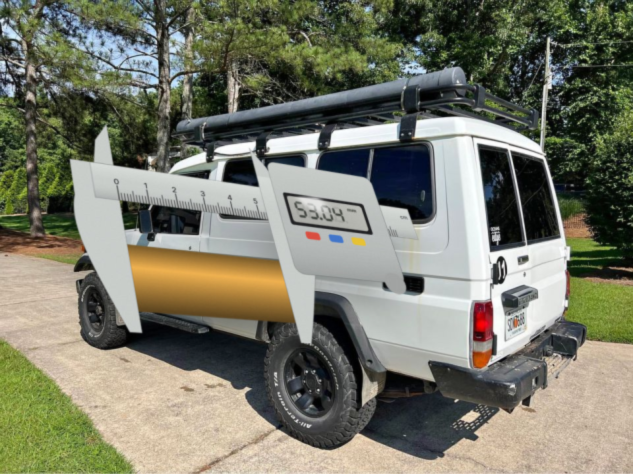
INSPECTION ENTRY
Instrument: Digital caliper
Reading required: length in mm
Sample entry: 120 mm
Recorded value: 53.04 mm
